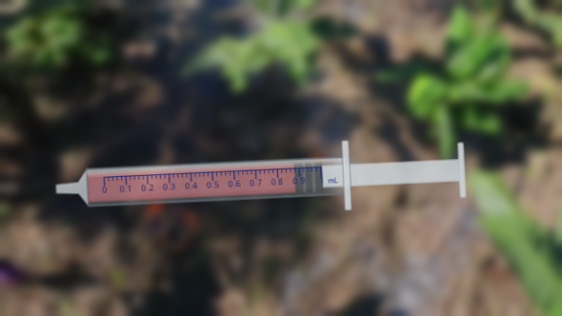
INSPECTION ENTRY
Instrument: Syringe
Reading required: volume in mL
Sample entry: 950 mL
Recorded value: 0.88 mL
